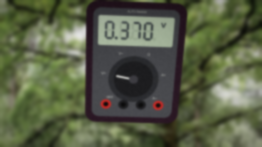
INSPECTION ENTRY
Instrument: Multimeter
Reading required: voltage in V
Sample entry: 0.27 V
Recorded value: 0.370 V
